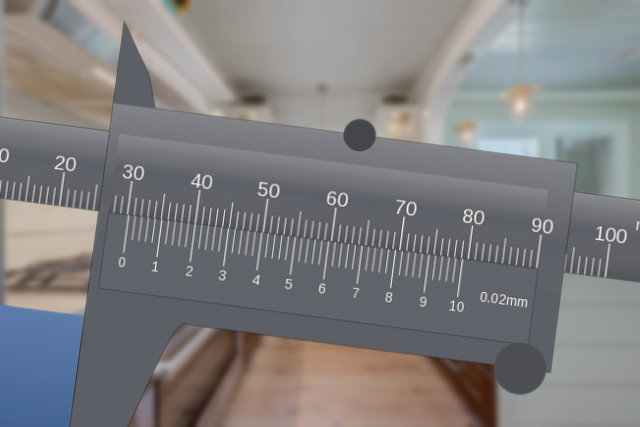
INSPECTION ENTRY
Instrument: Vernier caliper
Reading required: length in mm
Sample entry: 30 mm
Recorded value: 30.2 mm
